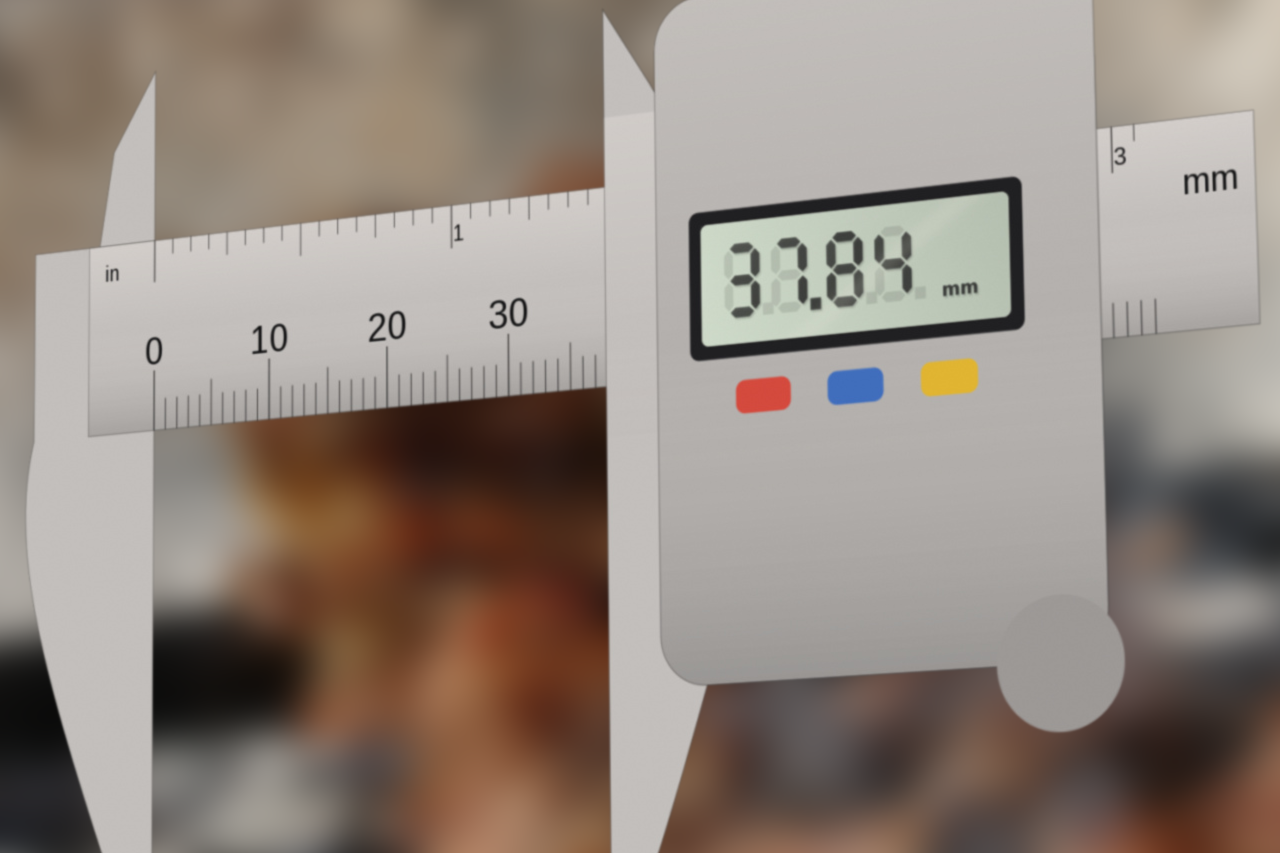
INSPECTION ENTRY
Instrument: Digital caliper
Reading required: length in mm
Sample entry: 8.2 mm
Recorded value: 37.84 mm
